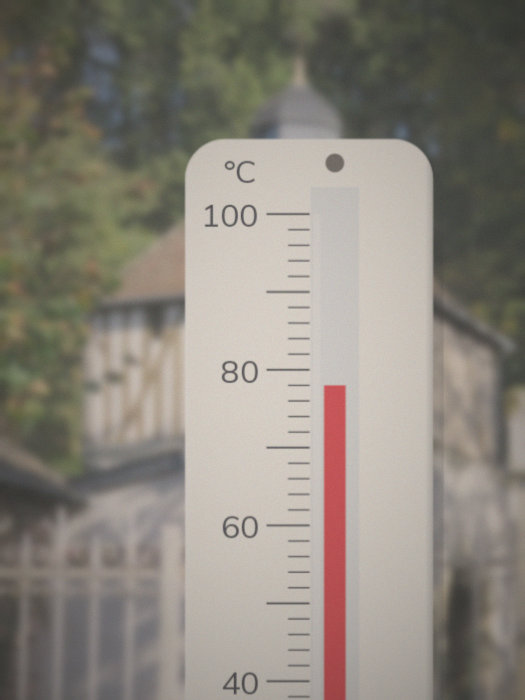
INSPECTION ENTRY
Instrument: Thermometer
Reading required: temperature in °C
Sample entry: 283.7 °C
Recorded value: 78 °C
